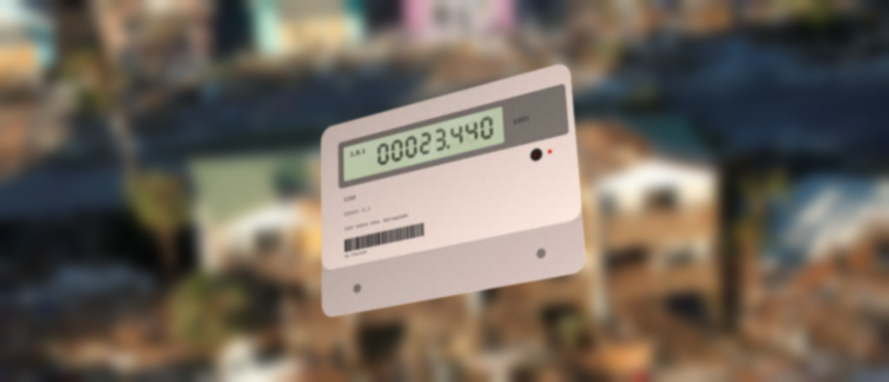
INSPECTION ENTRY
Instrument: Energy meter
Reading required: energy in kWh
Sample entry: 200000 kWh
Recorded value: 23.440 kWh
